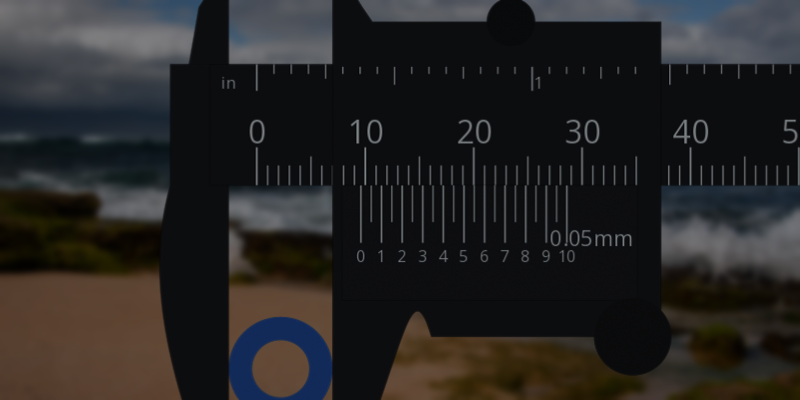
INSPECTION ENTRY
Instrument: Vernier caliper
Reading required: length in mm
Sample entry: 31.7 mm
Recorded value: 9.6 mm
